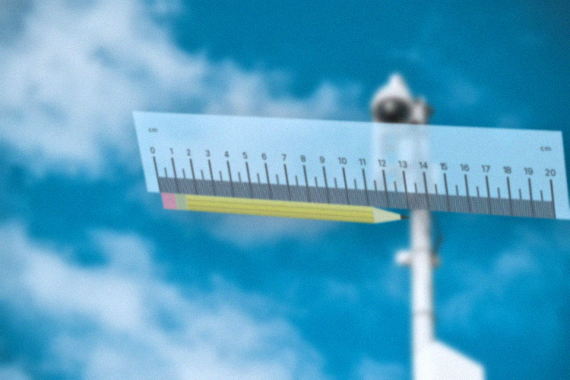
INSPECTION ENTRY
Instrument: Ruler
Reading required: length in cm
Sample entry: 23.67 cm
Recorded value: 13 cm
